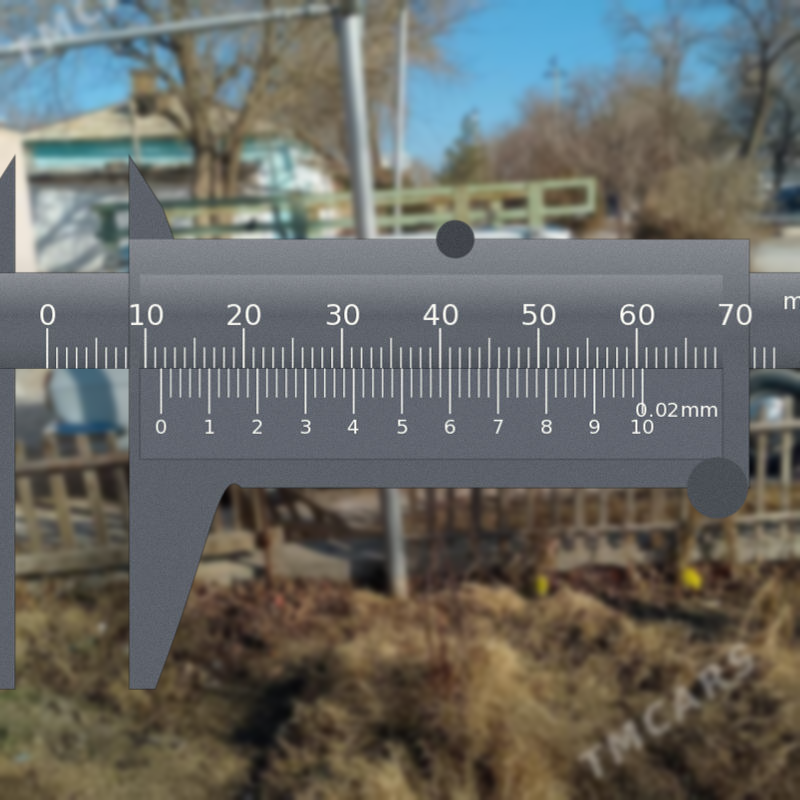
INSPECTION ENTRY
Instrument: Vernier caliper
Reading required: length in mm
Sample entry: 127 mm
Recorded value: 11.6 mm
